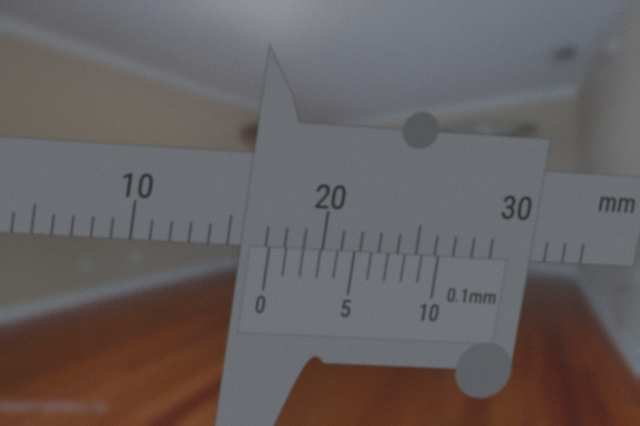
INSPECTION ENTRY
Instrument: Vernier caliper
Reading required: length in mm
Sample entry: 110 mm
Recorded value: 17.2 mm
